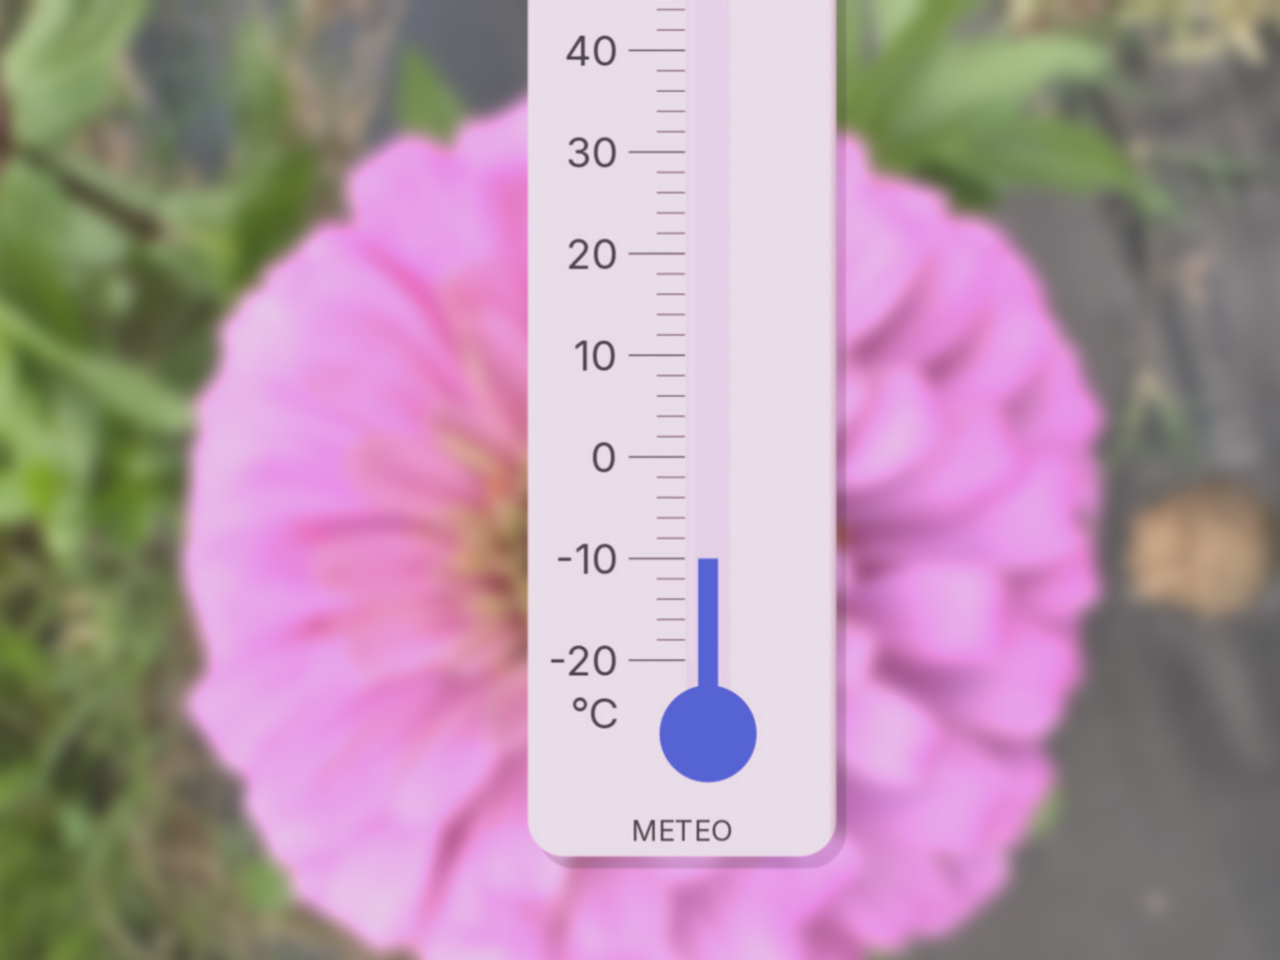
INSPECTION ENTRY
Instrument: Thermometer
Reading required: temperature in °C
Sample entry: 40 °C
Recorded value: -10 °C
